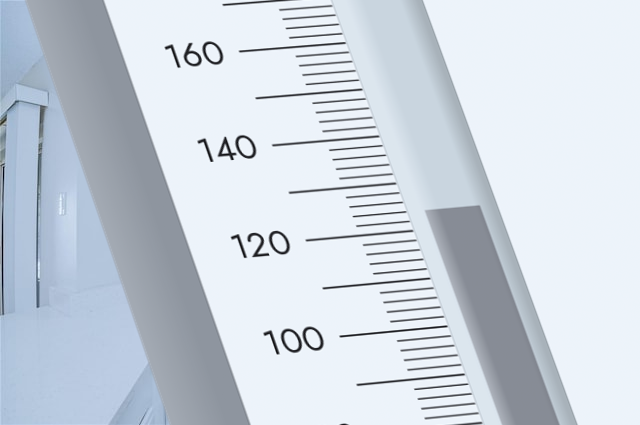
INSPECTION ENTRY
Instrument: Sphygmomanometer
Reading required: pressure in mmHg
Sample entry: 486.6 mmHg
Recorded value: 124 mmHg
